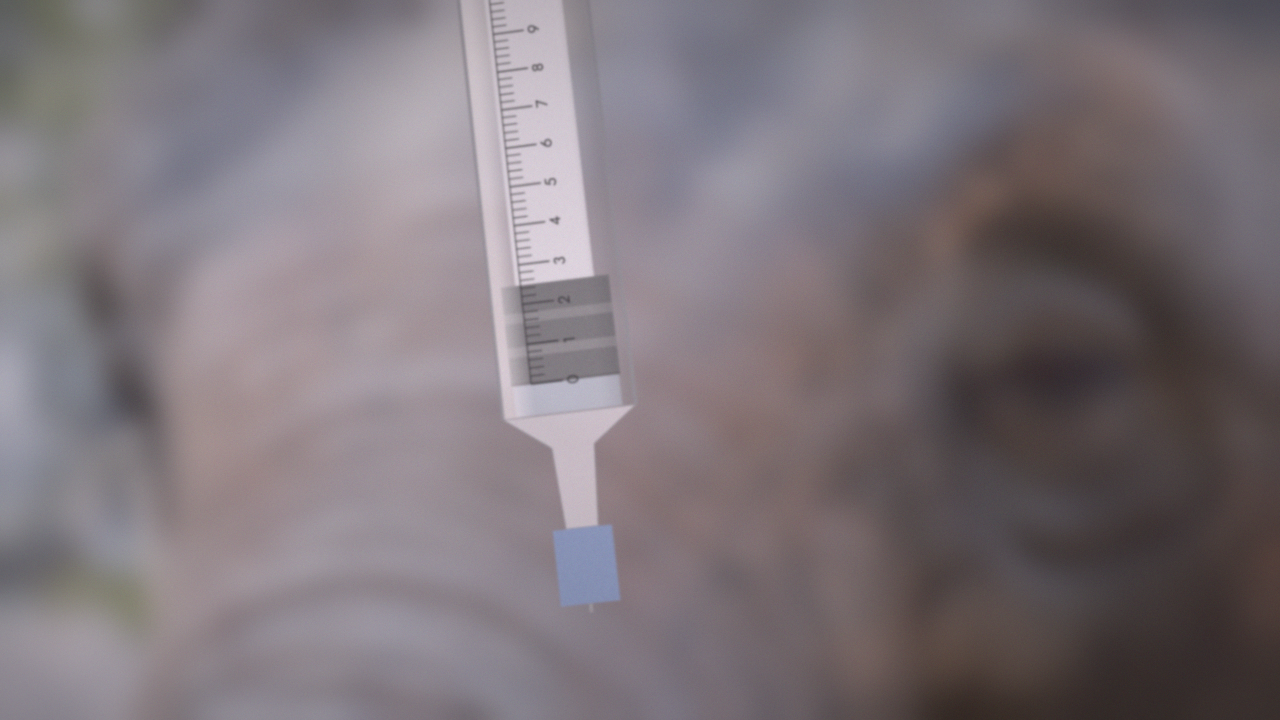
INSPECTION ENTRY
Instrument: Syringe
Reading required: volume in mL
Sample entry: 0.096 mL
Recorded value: 0 mL
